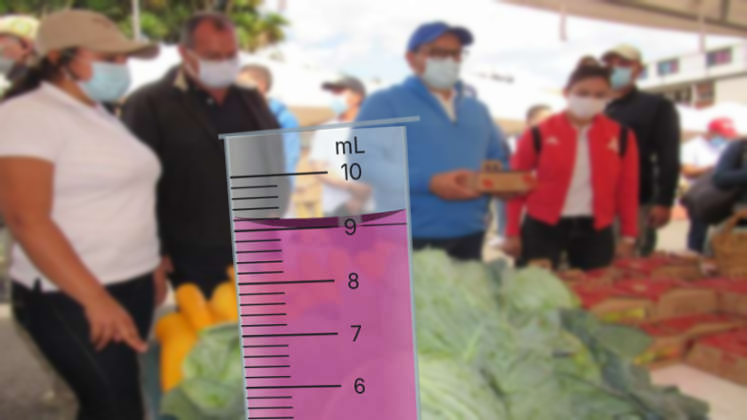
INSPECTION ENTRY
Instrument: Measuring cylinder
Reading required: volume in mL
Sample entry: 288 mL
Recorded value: 9 mL
